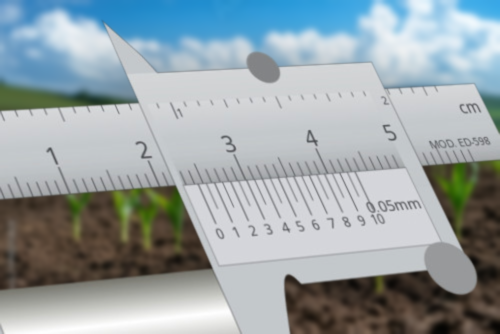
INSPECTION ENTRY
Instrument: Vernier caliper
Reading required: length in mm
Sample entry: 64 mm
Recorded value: 24.4 mm
